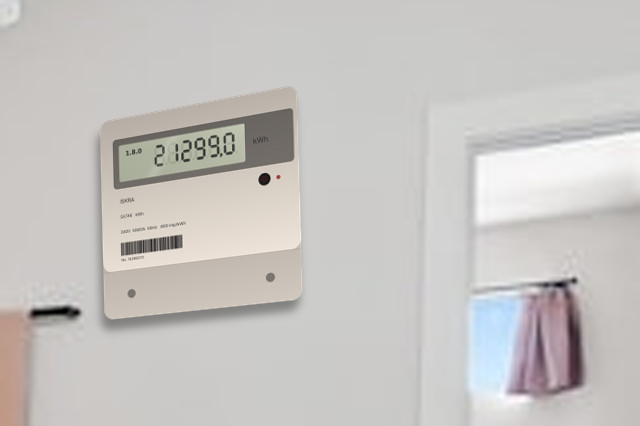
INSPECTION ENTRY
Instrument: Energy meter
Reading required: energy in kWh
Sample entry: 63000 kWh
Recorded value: 21299.0 kWh
